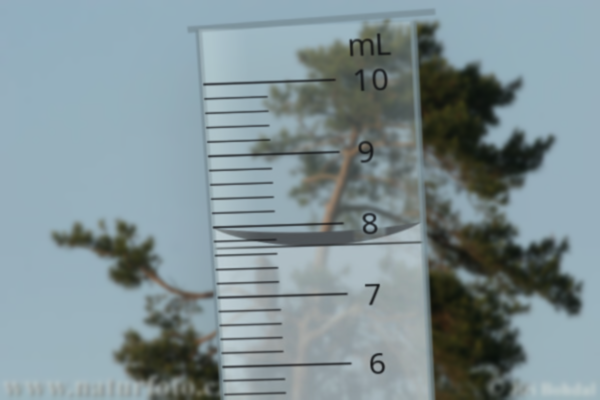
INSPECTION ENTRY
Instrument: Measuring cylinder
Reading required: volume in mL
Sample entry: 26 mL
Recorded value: 7.7 mL
